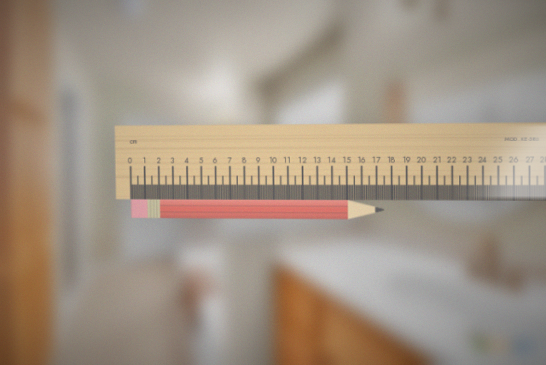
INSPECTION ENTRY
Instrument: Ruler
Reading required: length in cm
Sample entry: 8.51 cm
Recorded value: 17.5 cm
